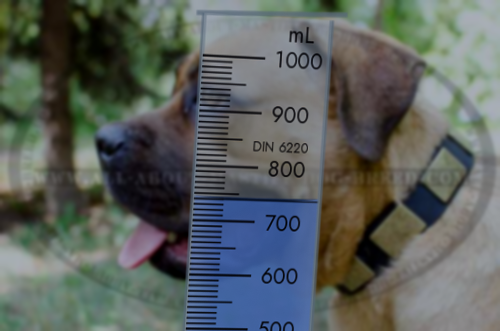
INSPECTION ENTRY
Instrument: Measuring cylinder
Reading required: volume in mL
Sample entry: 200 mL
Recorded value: 740 mL
